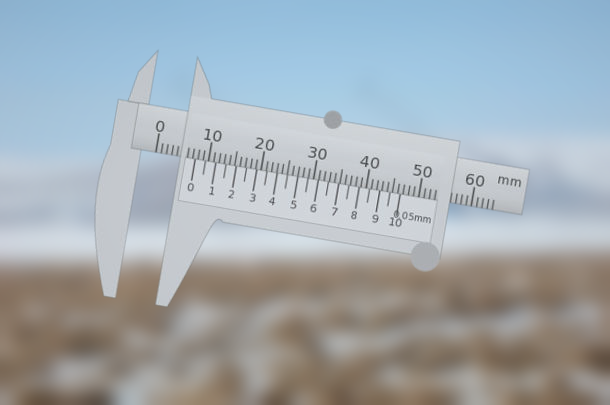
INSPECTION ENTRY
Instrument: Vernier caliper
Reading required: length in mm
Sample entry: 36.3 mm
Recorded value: 7.5 mm
